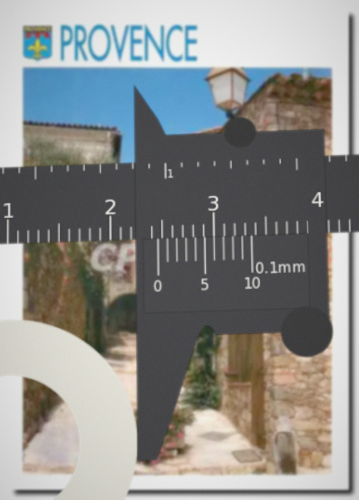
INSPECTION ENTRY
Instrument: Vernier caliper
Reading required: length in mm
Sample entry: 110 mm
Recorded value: 24.6 mm
